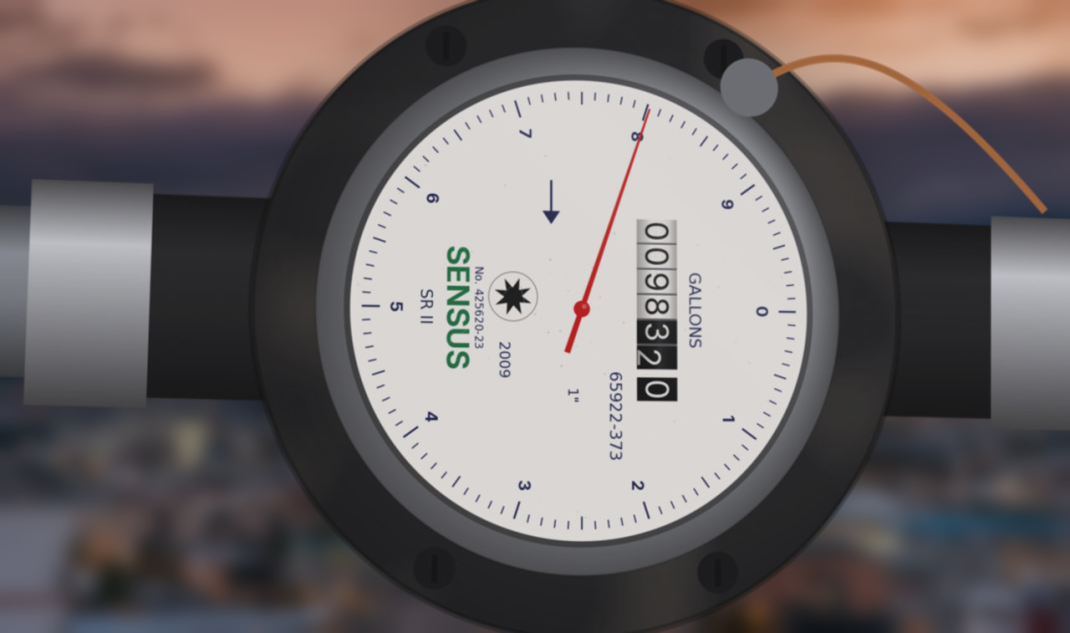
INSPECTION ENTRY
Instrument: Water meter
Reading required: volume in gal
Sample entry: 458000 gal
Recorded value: 98318.0 gal
